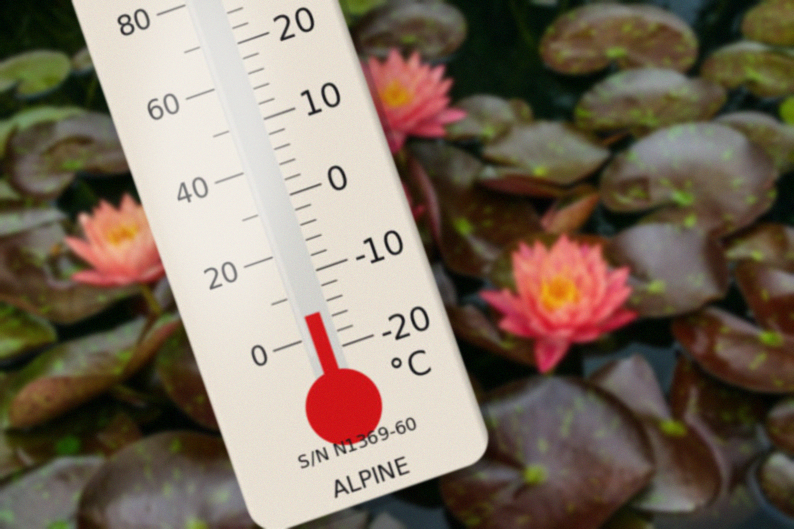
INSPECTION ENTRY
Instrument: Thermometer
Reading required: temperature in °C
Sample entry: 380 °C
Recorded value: -15 °C
